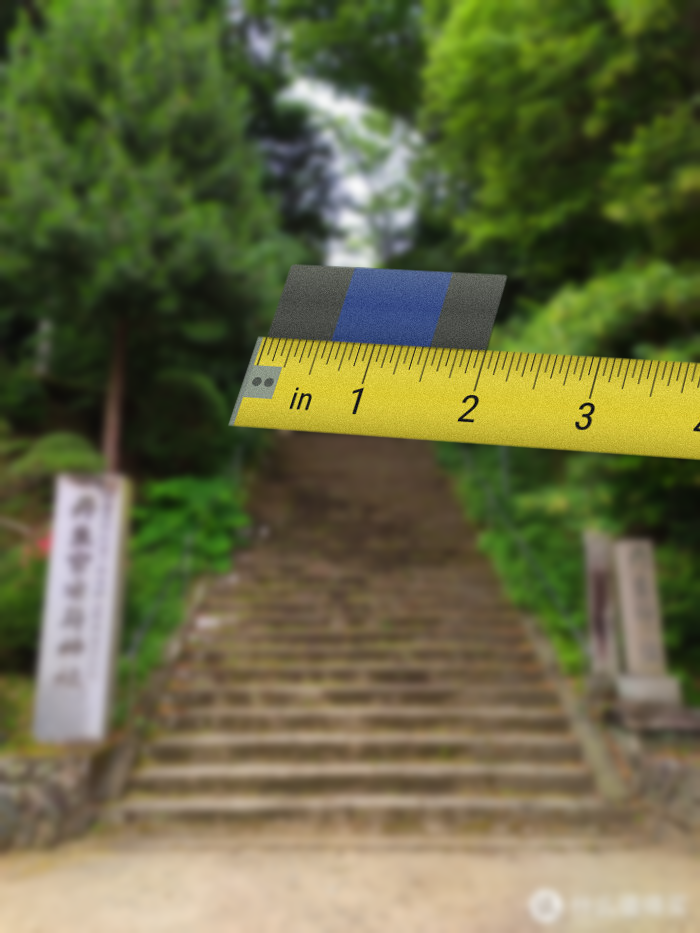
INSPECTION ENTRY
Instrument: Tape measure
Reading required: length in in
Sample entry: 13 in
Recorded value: 2 in
